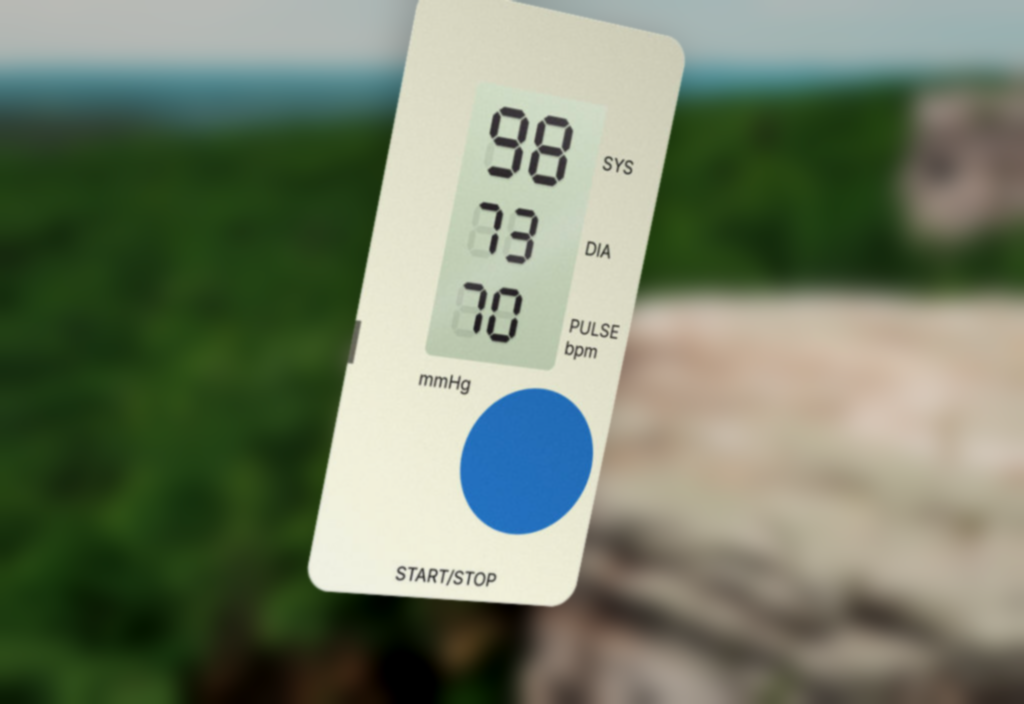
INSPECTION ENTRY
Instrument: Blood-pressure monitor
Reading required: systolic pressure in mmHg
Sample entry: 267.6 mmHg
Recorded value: 98 mmHg
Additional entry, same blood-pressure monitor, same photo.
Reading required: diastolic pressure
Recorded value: 73 mmHg
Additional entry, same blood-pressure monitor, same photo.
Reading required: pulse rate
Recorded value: 70 bpm
